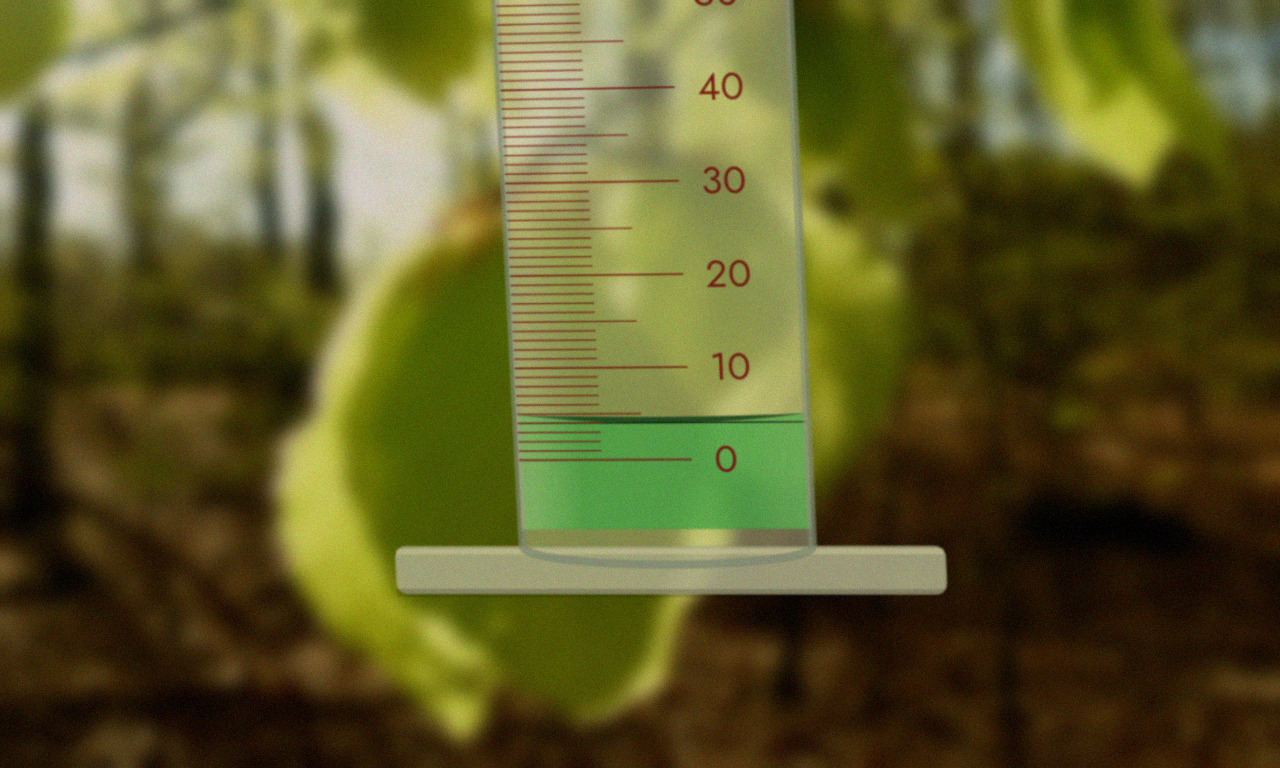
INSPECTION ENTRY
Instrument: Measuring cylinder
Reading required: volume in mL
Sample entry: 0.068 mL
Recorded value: 4 mL
